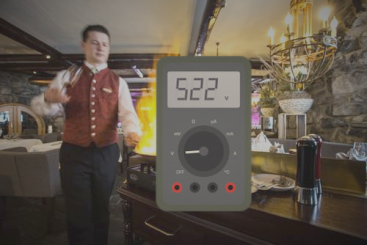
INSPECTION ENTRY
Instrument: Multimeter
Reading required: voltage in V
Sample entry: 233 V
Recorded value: 522 V
